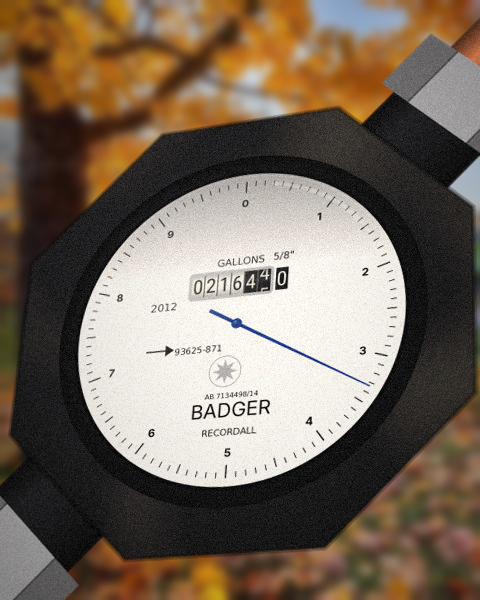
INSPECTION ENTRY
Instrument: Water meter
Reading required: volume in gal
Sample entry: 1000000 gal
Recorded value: 216443.3 gal
